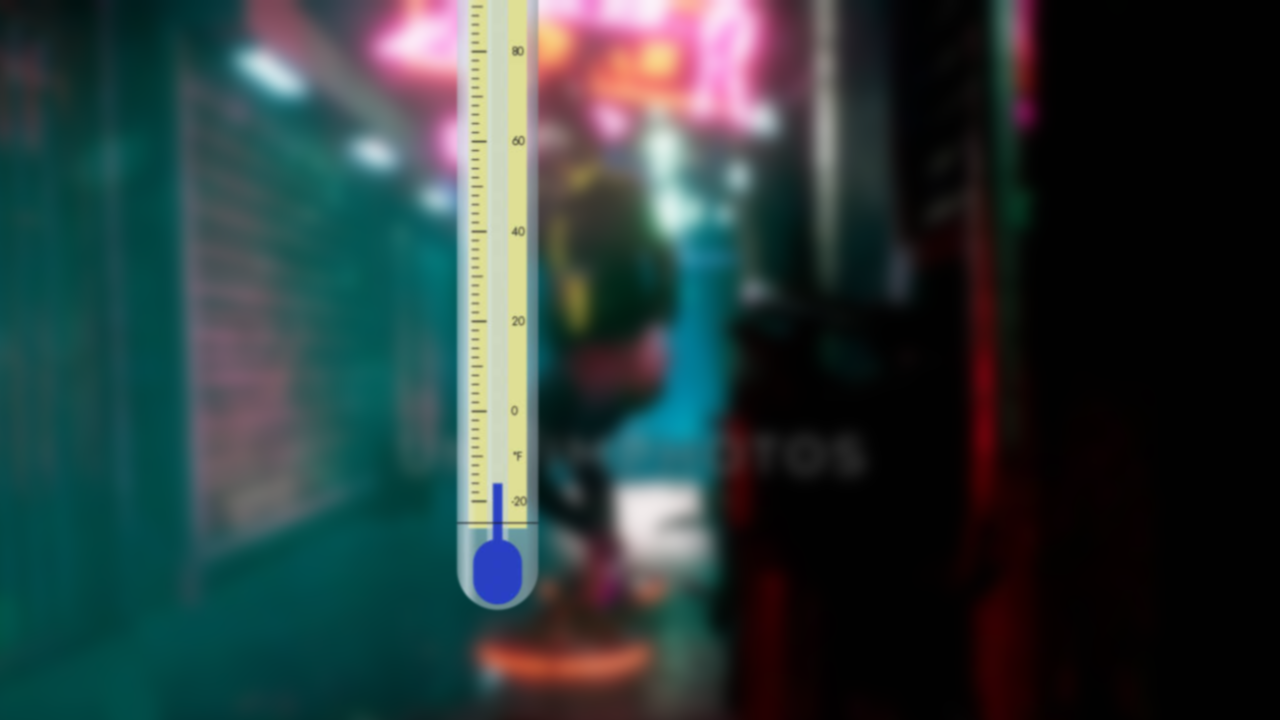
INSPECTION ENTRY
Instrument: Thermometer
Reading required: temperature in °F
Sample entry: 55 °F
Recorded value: -16 °F
